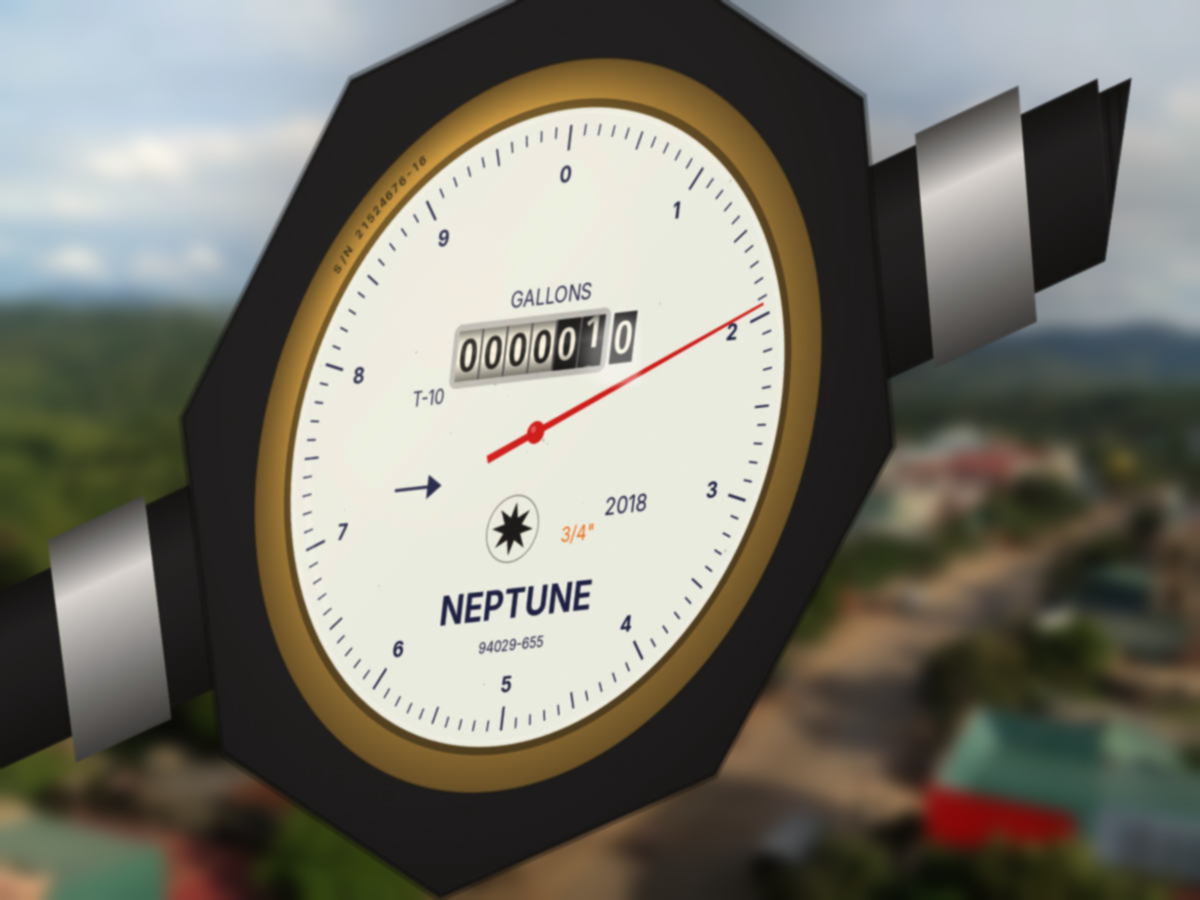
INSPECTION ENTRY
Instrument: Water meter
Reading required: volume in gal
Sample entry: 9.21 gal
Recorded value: 11.9 gal
